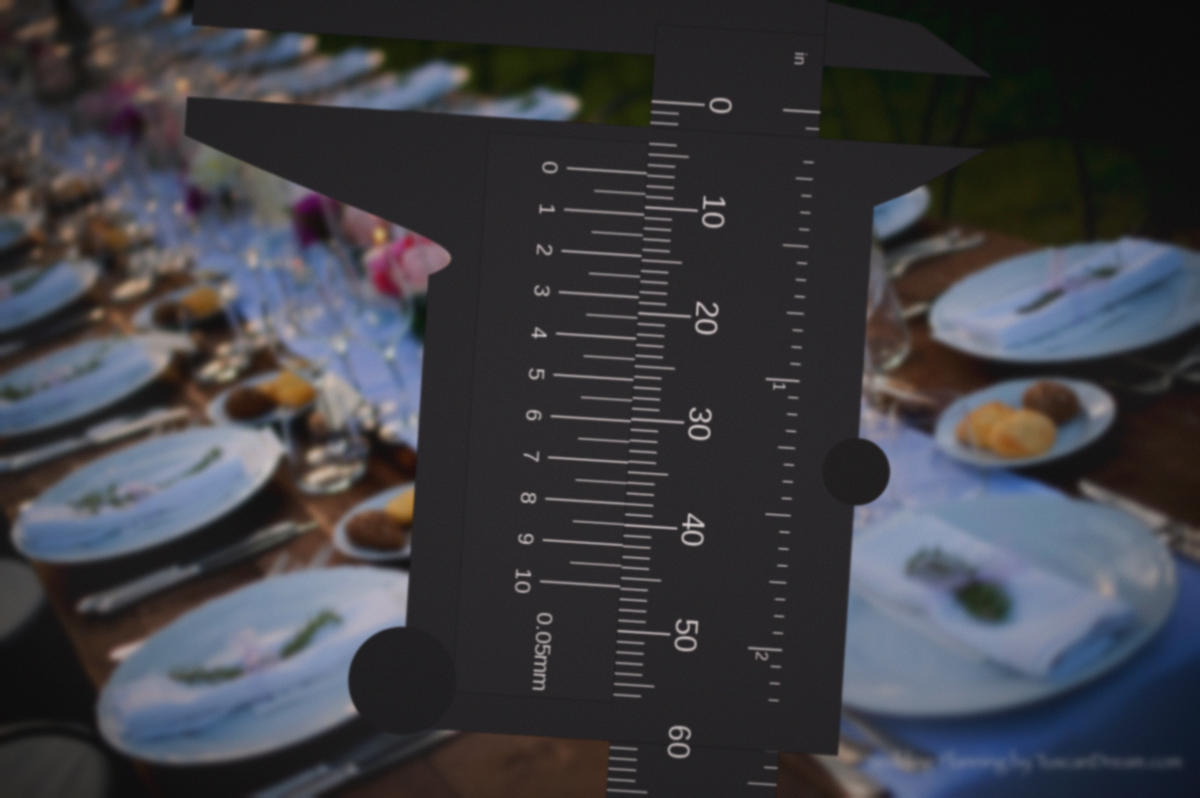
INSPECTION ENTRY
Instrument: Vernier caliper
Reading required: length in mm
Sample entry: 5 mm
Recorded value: 6.8 mm
